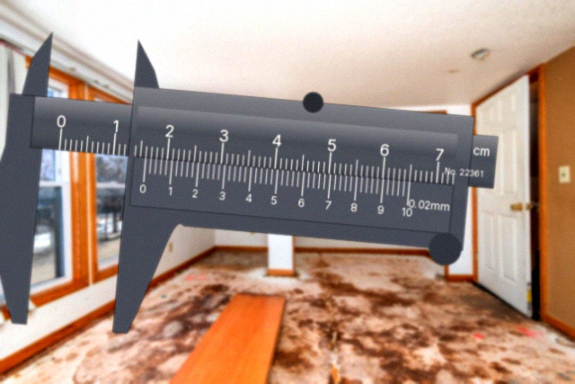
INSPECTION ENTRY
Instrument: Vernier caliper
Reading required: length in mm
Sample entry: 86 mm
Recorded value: 16.0 mm
